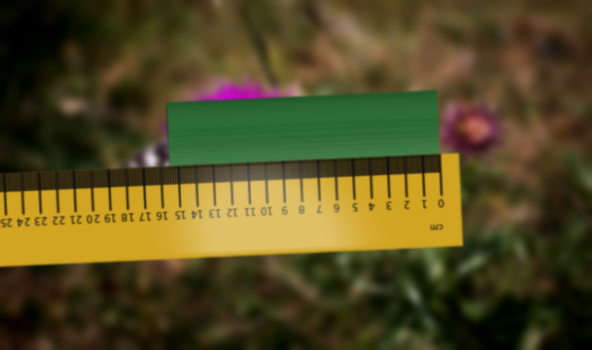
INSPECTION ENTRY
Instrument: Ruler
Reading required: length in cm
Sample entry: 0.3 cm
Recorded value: 15.5 cm
